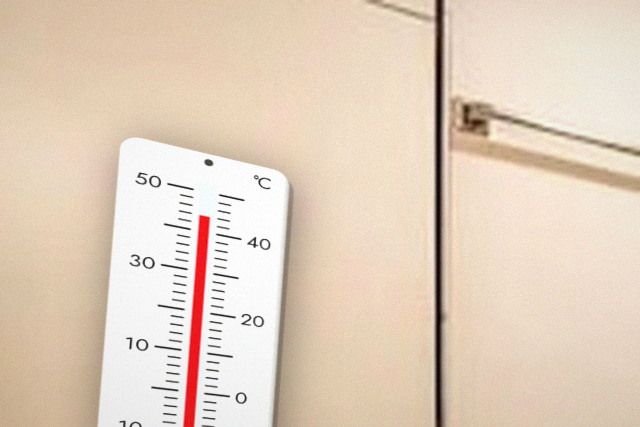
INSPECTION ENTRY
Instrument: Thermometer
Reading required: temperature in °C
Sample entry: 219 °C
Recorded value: 44 °C
